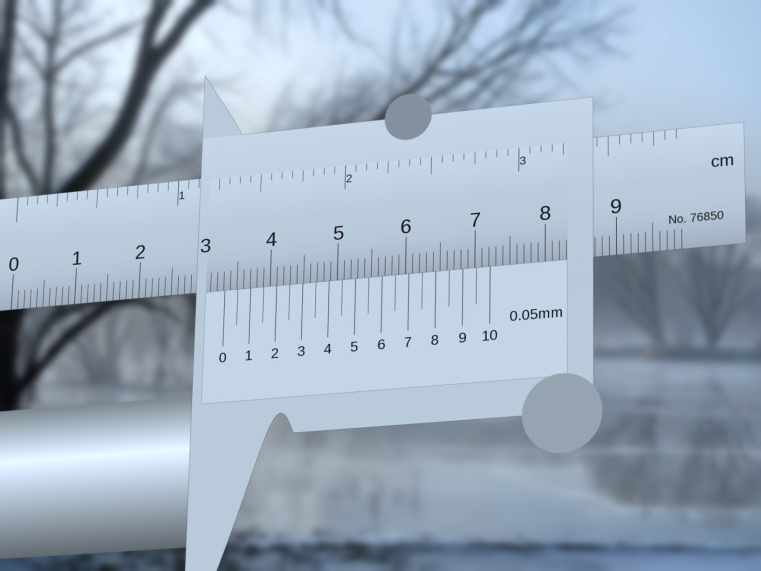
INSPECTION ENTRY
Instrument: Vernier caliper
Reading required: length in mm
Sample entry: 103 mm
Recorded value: 33.2 mm
